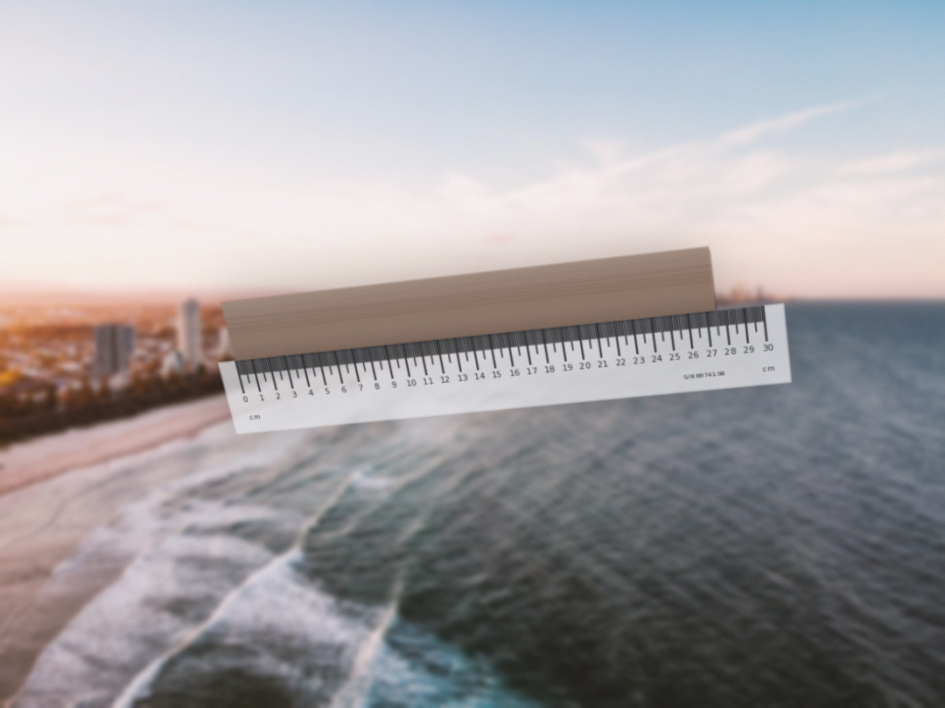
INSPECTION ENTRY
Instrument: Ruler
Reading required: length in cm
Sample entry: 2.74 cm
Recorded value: 27.5 cm
